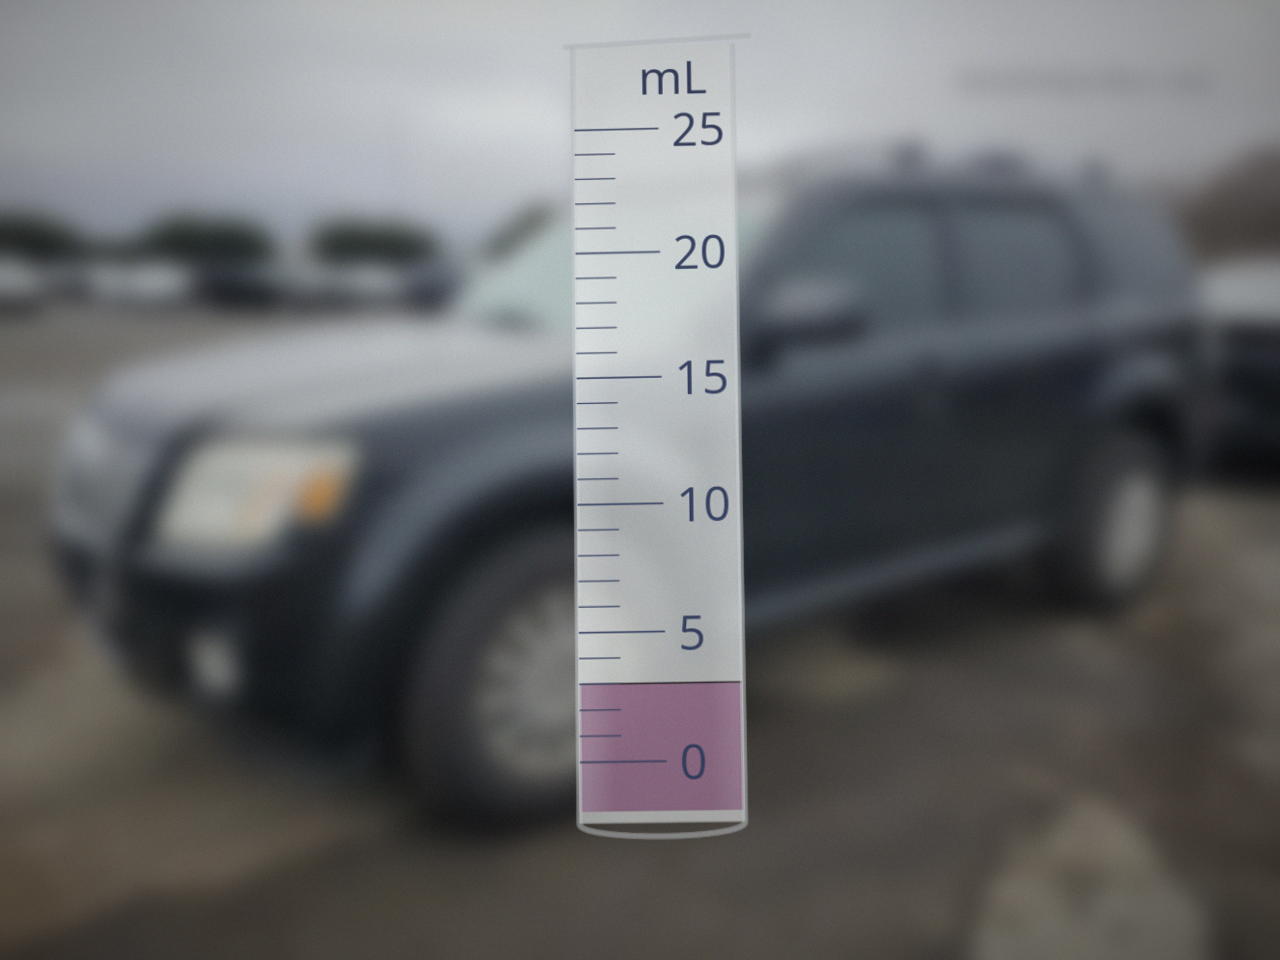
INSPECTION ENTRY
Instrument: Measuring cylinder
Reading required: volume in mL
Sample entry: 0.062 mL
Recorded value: 3 mL
